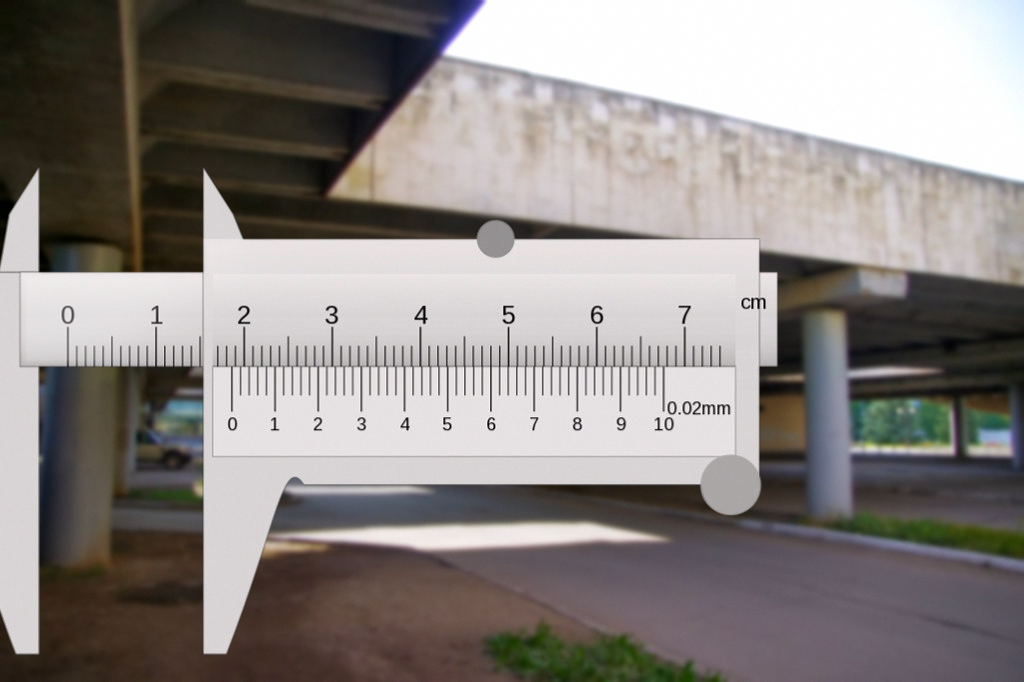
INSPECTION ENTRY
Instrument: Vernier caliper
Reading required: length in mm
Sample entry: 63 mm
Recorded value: 18.6 mm
